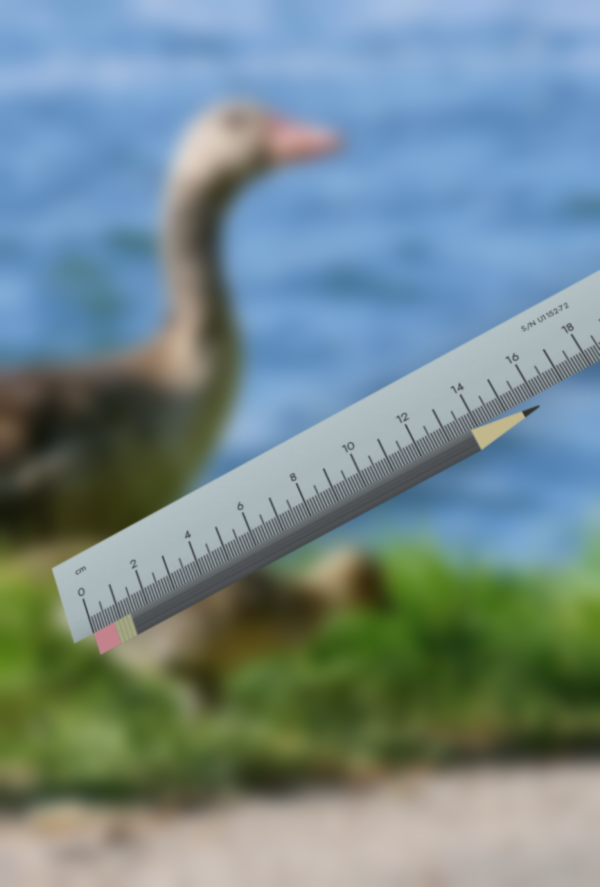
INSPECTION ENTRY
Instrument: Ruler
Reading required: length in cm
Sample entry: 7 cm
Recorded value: 16 cm
